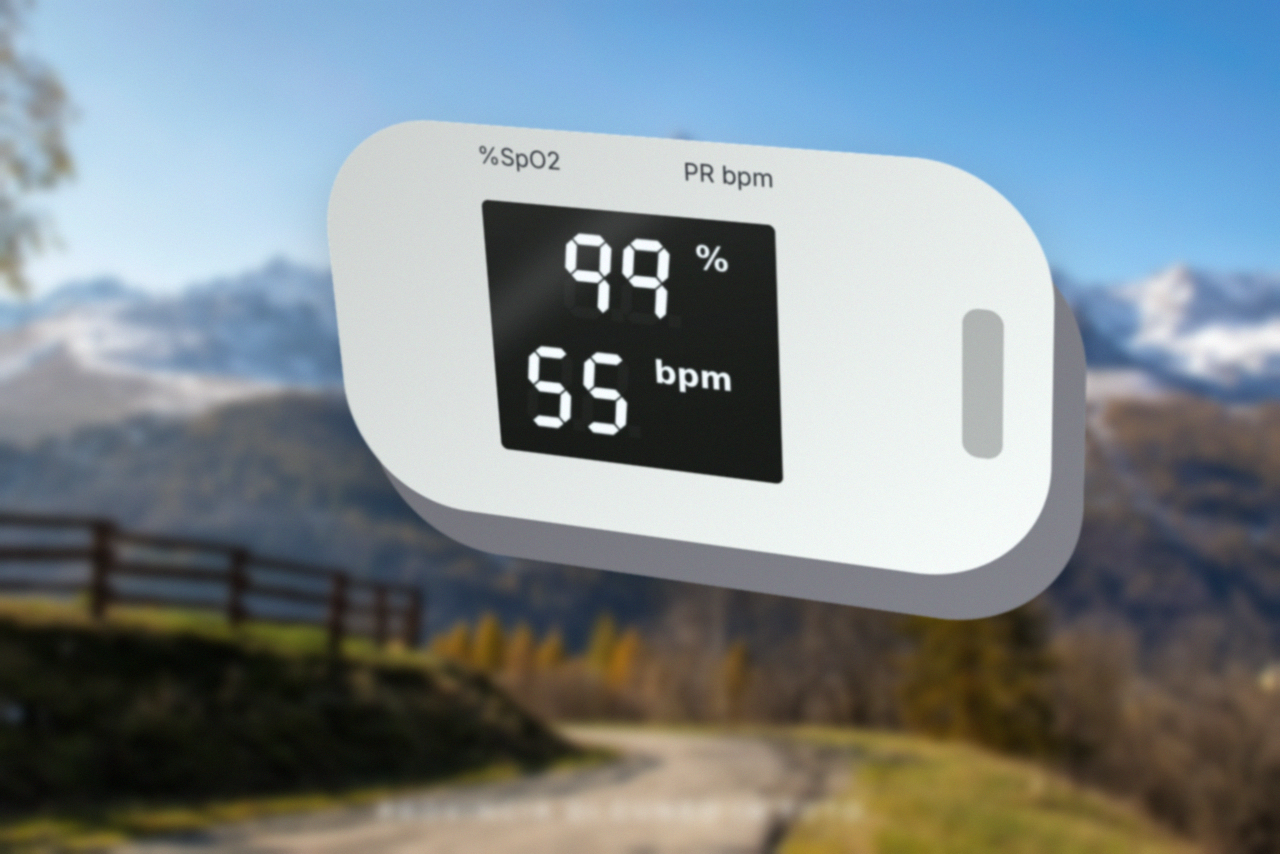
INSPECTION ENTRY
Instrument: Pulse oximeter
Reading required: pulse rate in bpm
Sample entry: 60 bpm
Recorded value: 55 bpm
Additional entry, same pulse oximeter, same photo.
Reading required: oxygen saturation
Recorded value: 99 %
